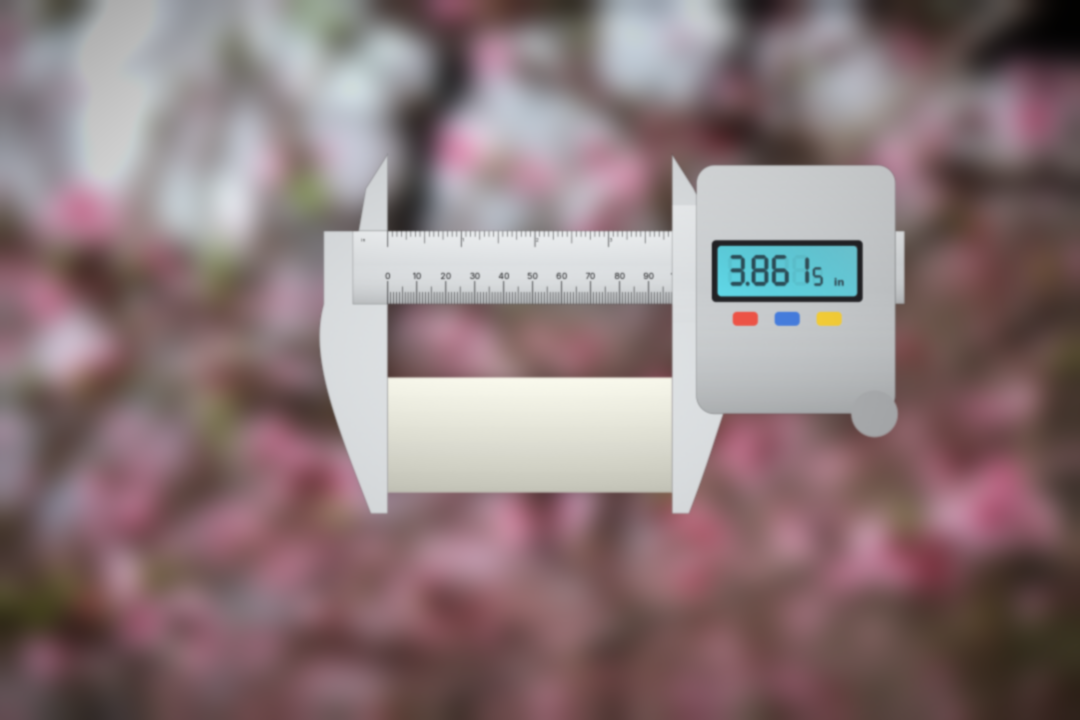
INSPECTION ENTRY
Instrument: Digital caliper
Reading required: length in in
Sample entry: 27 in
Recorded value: 3.8615 in
